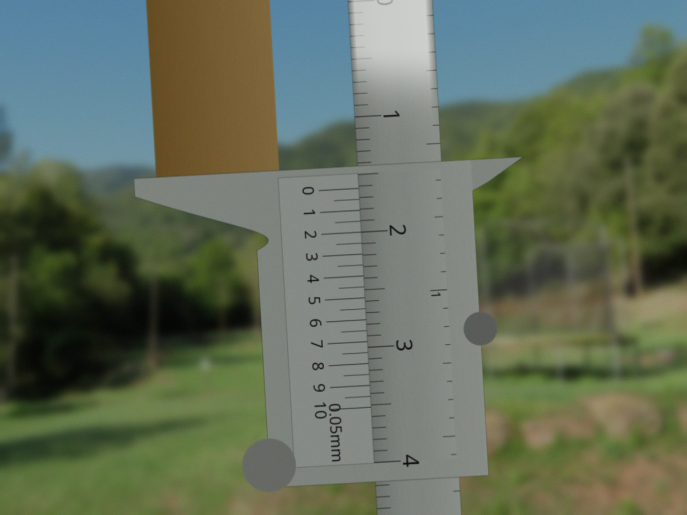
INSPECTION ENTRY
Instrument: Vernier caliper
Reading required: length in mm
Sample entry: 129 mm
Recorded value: 16.2 mm
